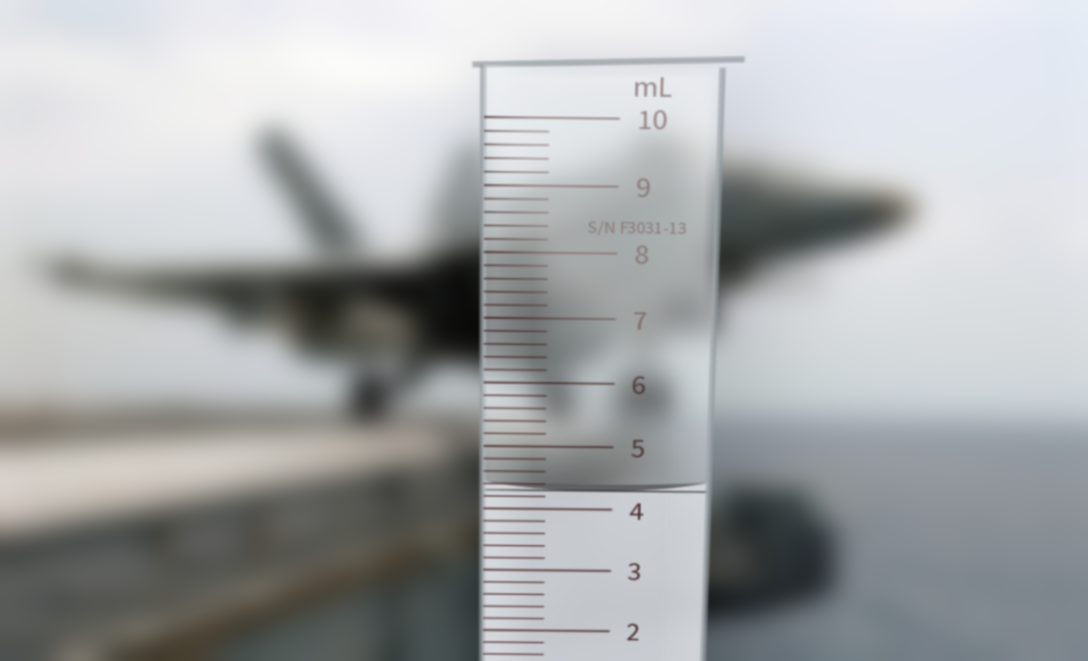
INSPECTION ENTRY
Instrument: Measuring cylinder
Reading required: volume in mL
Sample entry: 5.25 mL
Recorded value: 4.3 mL
